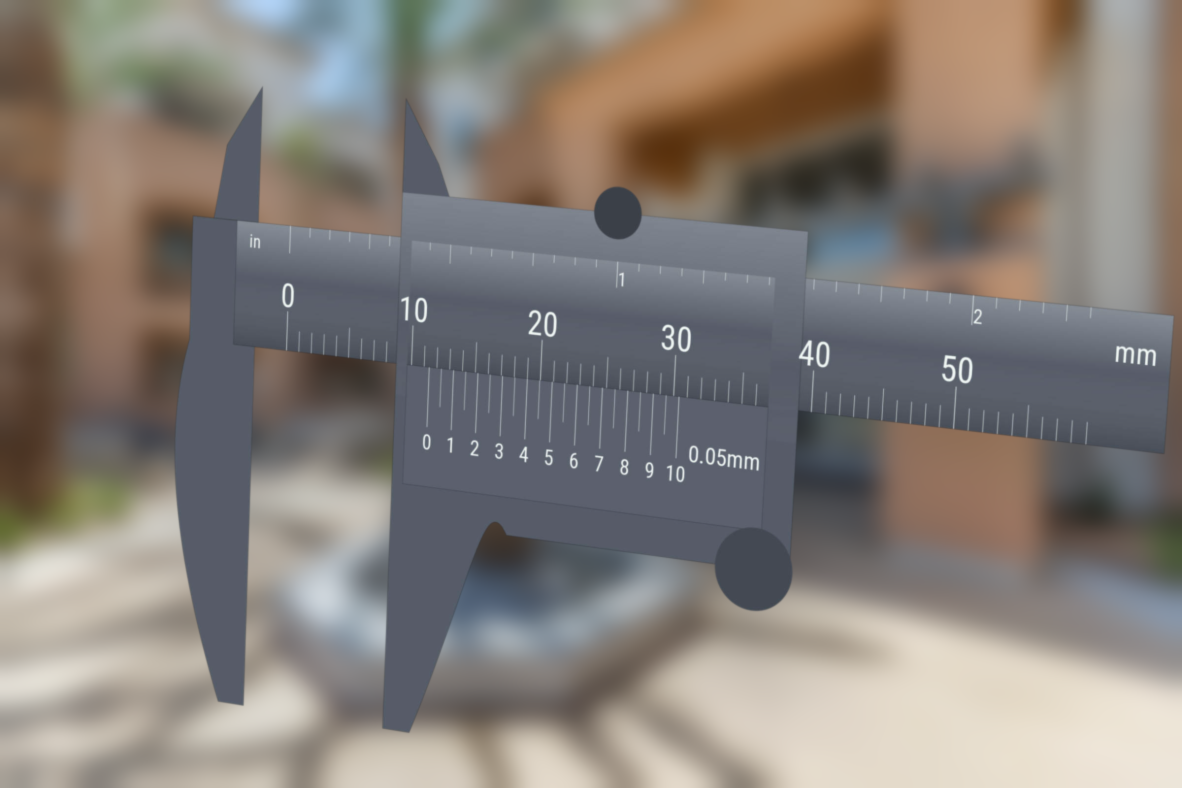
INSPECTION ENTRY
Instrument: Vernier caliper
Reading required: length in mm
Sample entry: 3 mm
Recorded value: 11.4 mm
